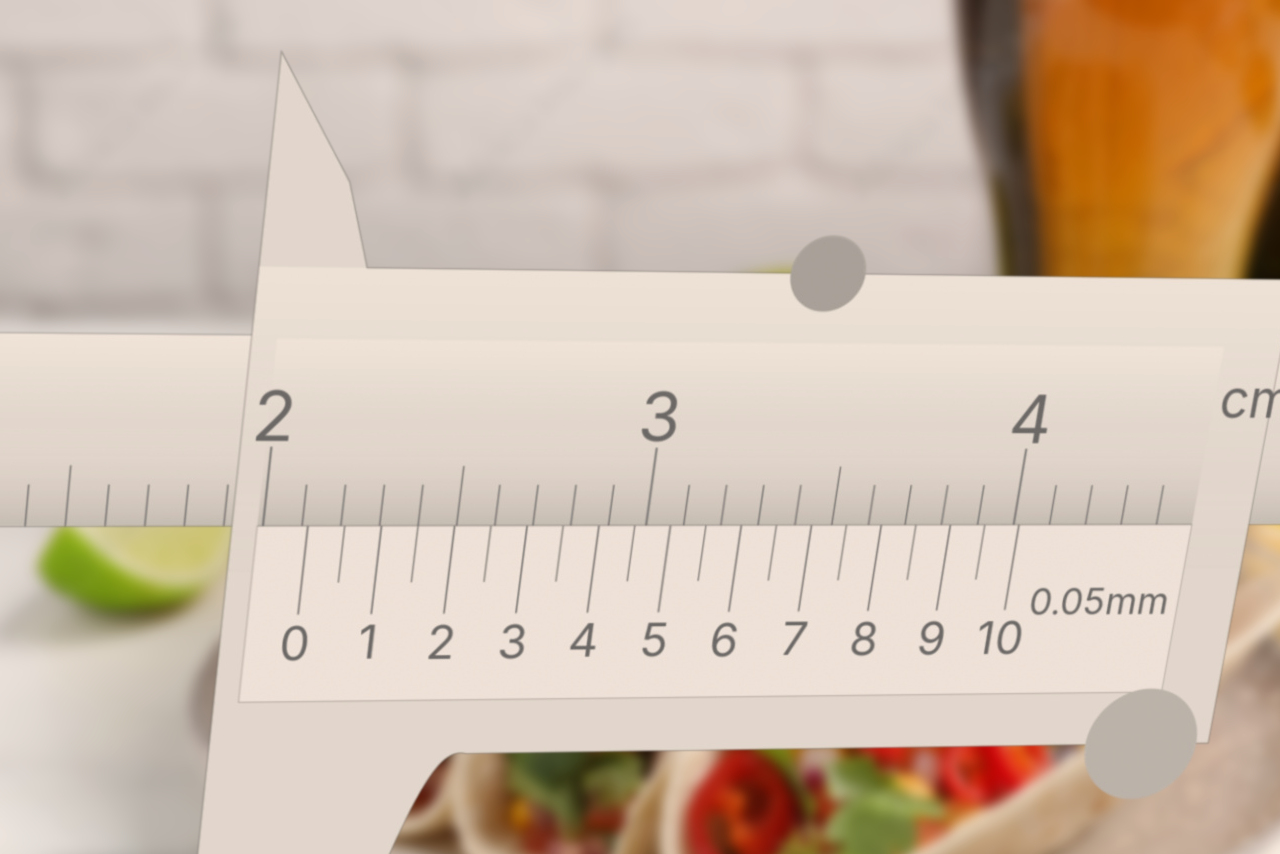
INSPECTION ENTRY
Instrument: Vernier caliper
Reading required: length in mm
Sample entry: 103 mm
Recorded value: 21.15 mm
